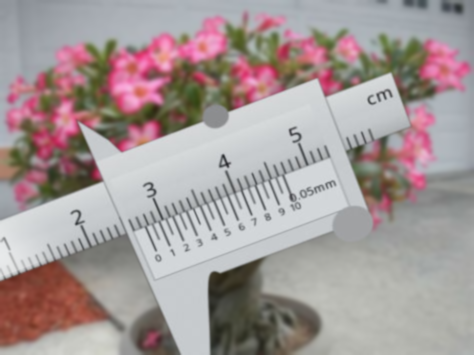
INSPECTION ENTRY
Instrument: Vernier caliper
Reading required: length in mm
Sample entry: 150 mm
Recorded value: 27.6 mm
